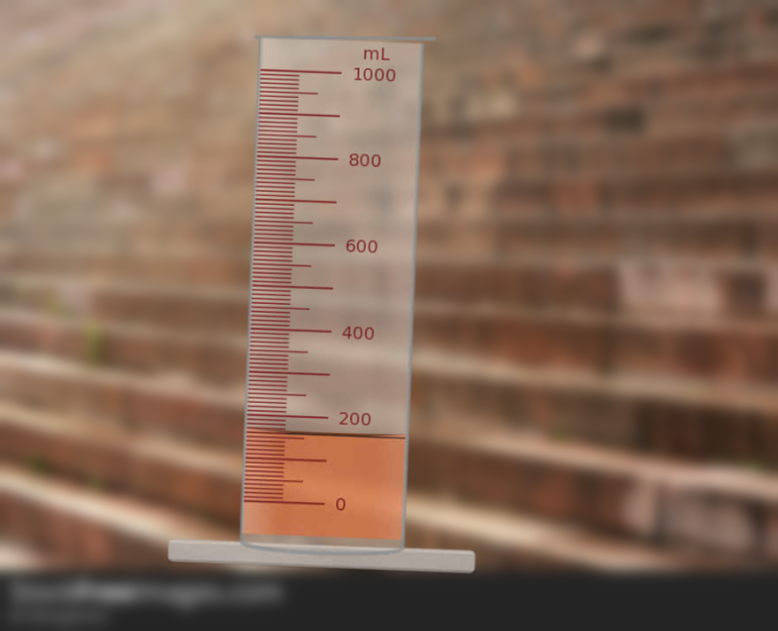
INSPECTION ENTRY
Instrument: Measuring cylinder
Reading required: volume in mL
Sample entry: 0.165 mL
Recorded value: 160 mL
